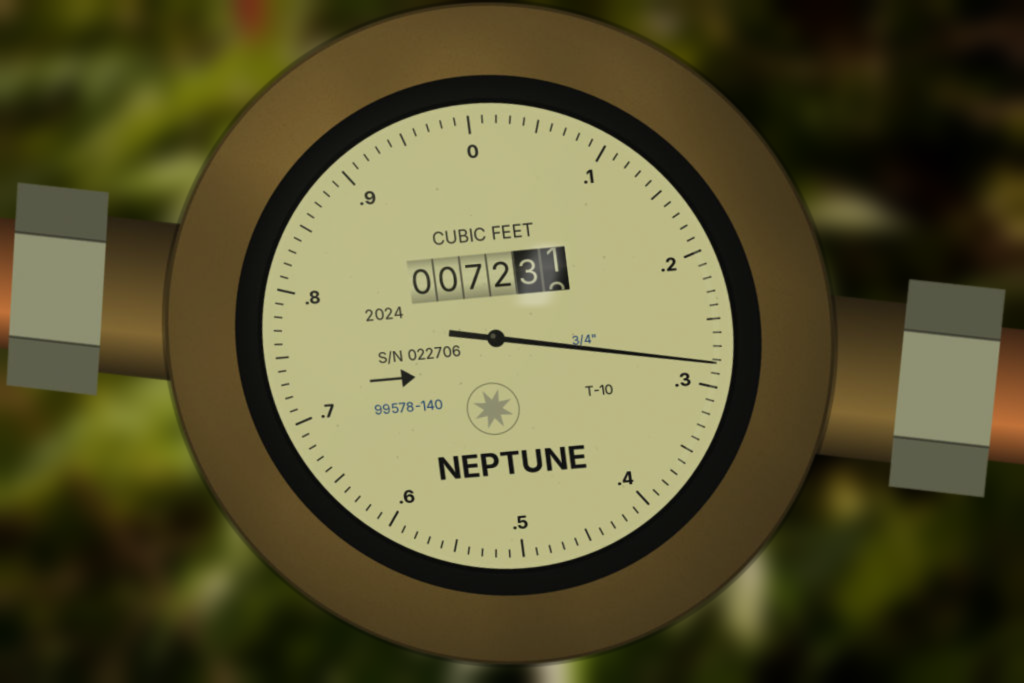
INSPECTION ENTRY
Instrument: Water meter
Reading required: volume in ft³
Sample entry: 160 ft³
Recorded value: 7231.28 ft³
